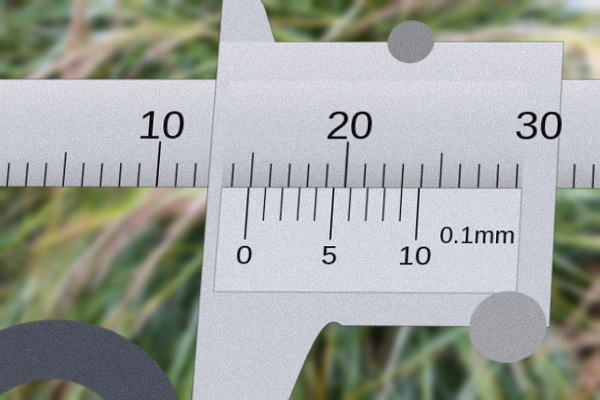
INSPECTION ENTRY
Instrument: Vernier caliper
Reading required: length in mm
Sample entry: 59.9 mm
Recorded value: 14.9 mm
